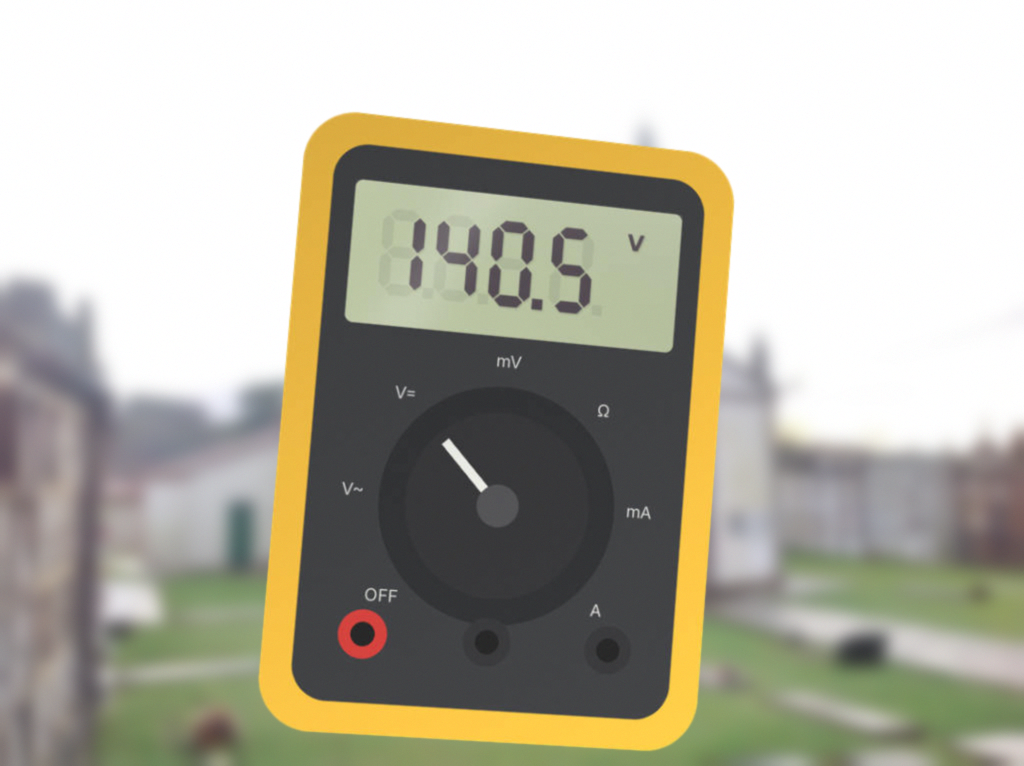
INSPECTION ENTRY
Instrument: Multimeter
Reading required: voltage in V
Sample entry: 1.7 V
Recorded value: 140.5 V
